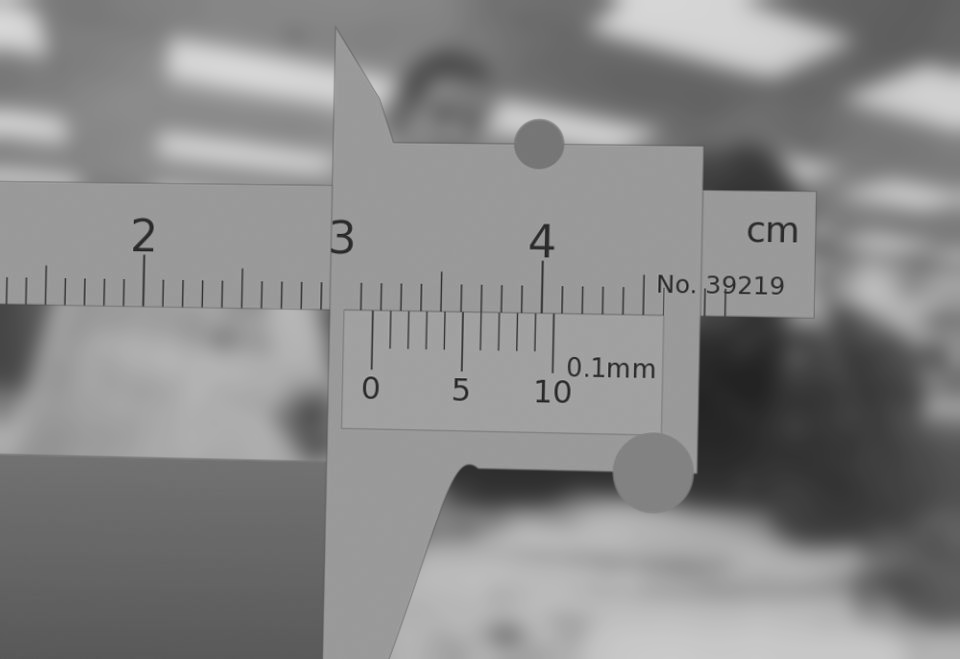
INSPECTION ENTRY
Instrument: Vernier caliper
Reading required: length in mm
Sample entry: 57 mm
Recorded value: 31.6 mm
